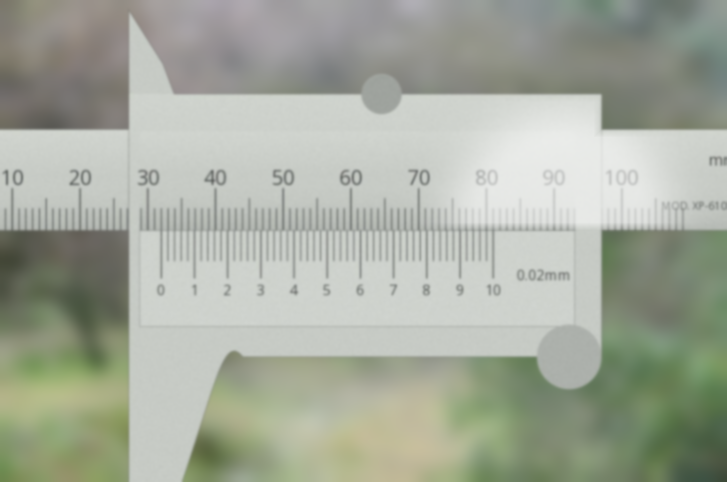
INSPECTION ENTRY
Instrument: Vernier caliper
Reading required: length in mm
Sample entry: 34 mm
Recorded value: 32.0 mm
